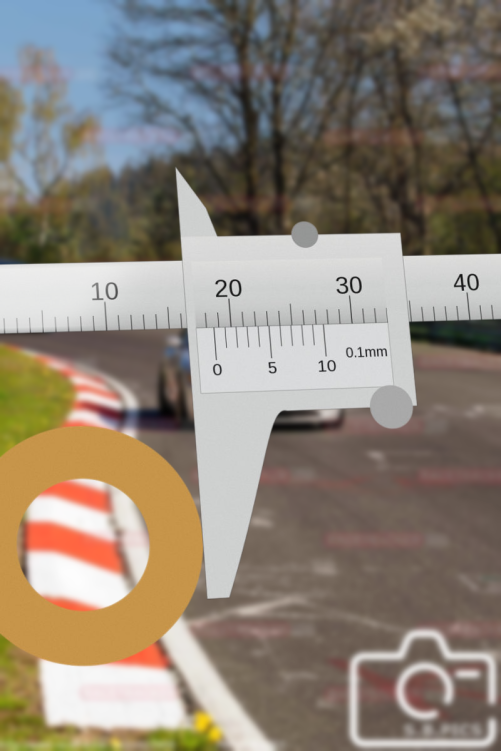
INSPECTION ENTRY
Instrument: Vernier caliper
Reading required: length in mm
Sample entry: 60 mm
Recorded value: 18.6 mm
